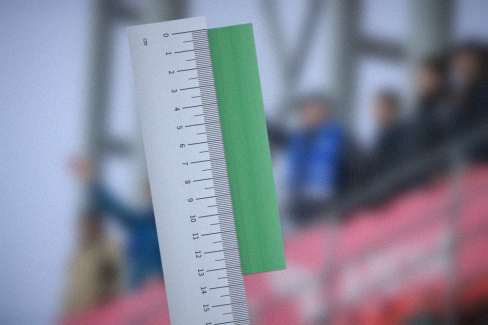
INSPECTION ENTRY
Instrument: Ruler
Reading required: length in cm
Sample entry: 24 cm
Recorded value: 13.5 cm
